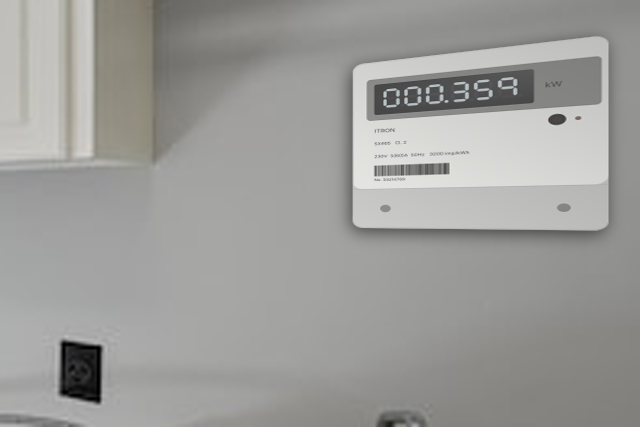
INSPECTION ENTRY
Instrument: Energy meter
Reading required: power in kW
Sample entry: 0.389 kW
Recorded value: 0.359 kW
